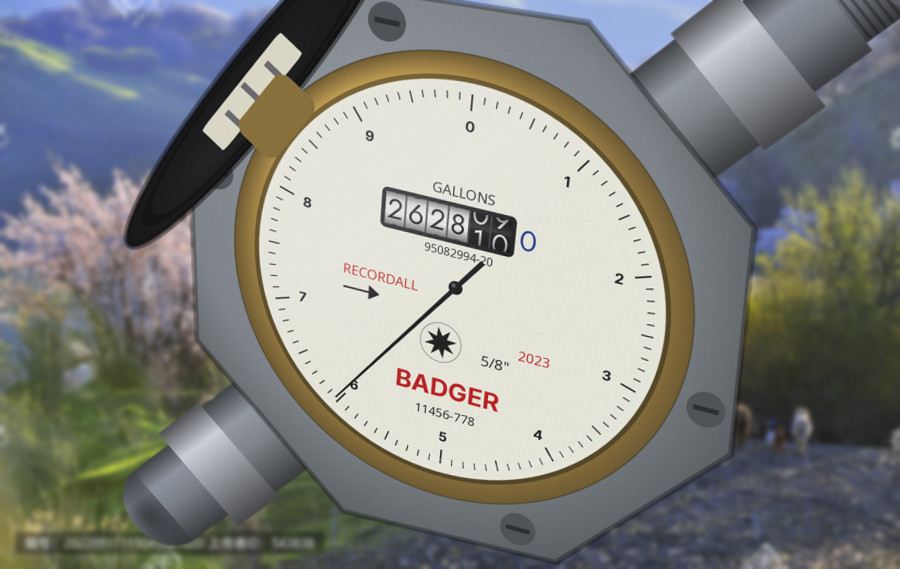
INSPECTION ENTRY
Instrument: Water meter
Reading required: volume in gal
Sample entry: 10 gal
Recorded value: 2628096.0 gal
